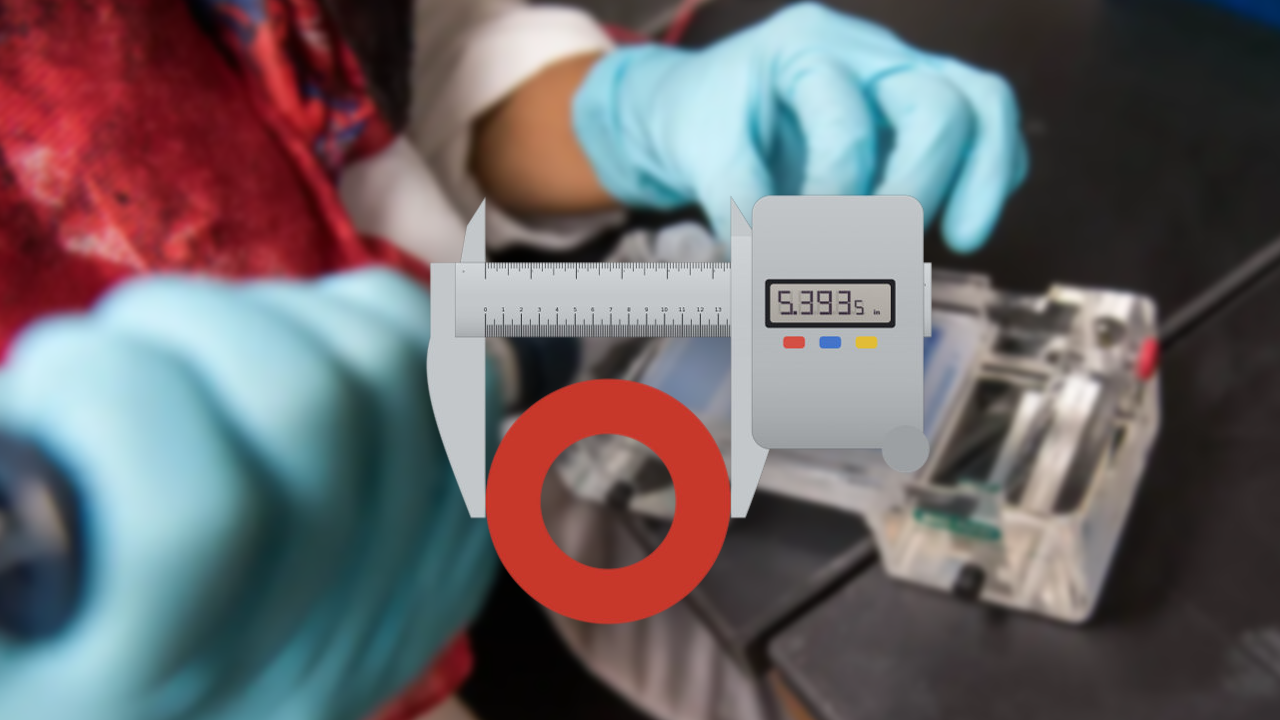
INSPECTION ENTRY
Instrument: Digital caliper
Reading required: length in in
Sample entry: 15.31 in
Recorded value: 5.3935 in
